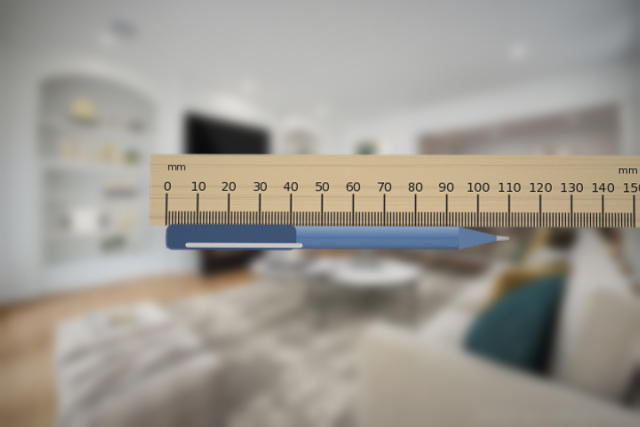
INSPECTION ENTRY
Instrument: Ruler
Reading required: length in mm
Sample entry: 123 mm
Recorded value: 110 mm
